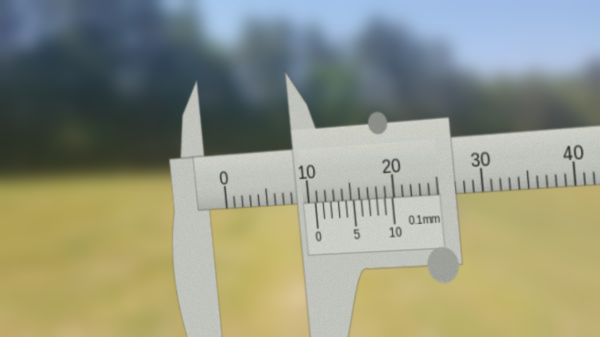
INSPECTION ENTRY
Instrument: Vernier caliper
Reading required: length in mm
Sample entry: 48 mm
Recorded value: 10.8 mm
